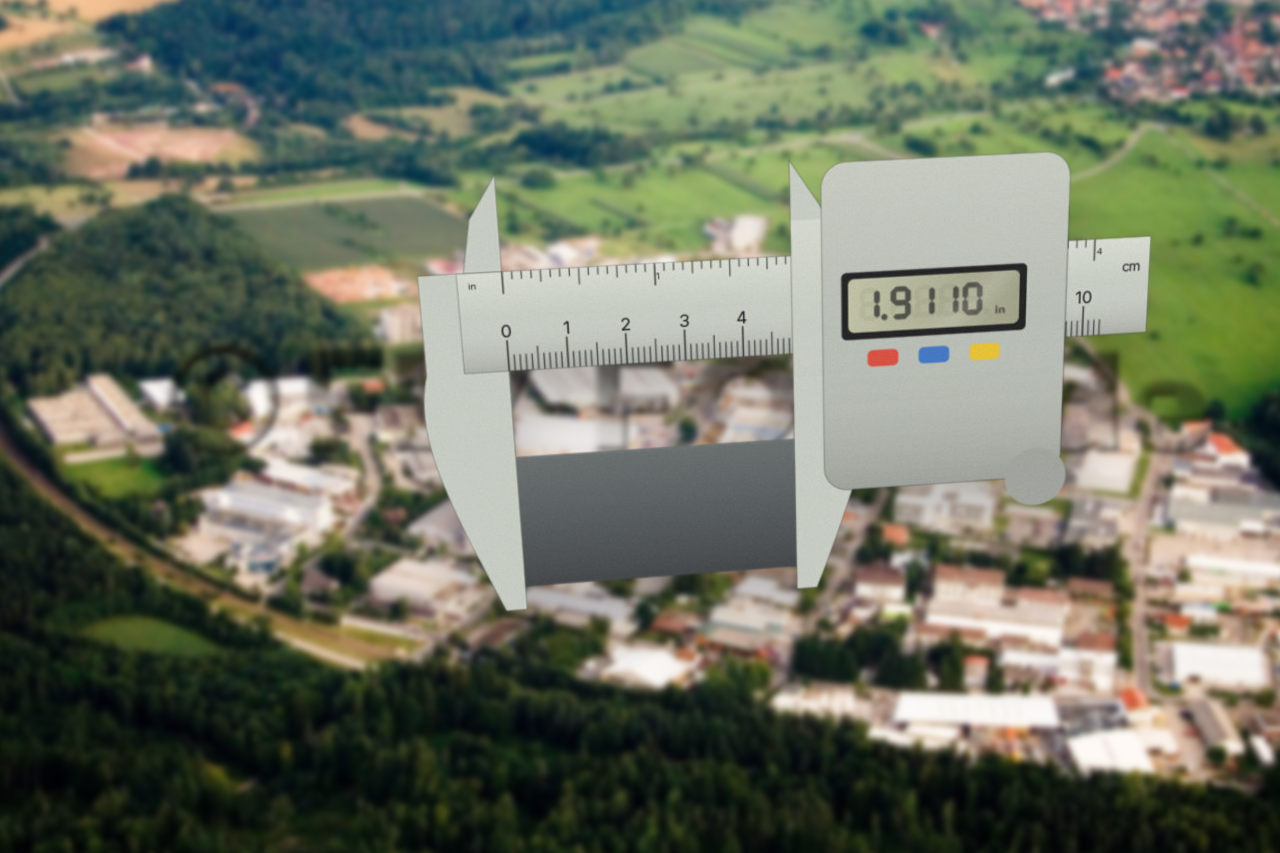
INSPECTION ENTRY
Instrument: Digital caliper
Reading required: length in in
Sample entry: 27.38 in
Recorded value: 1.9110 in
